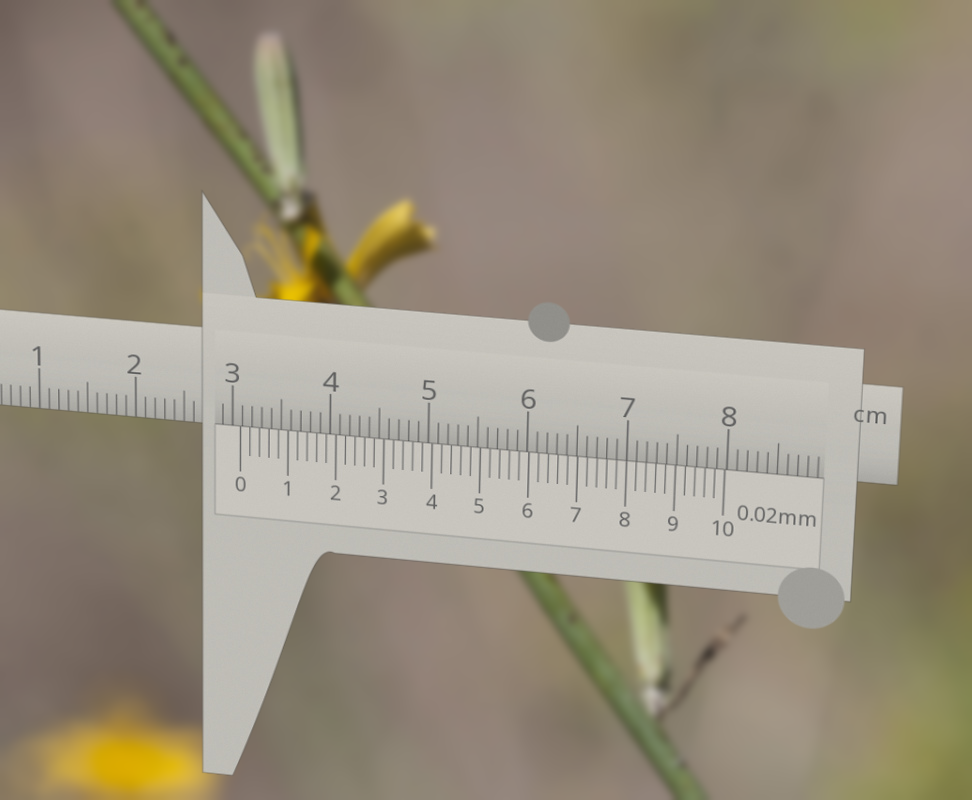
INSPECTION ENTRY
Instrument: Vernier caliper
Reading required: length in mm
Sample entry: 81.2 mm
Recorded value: 30.8 mm
